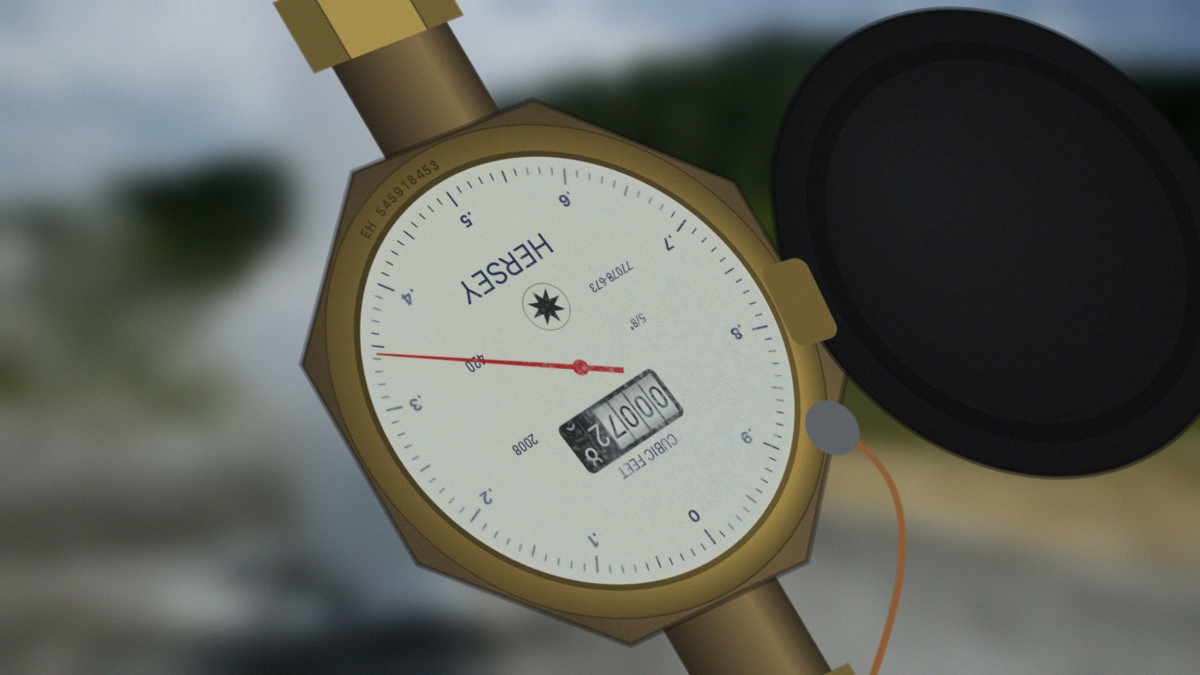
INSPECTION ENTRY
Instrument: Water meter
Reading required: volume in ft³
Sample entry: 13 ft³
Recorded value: 728.34 ft³
